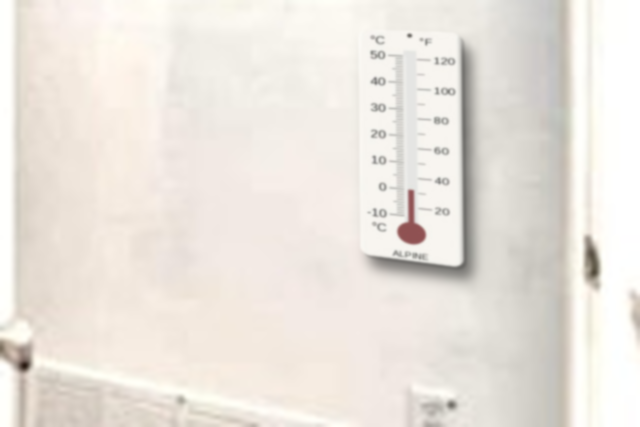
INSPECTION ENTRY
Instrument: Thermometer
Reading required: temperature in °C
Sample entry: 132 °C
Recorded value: 0 °C
